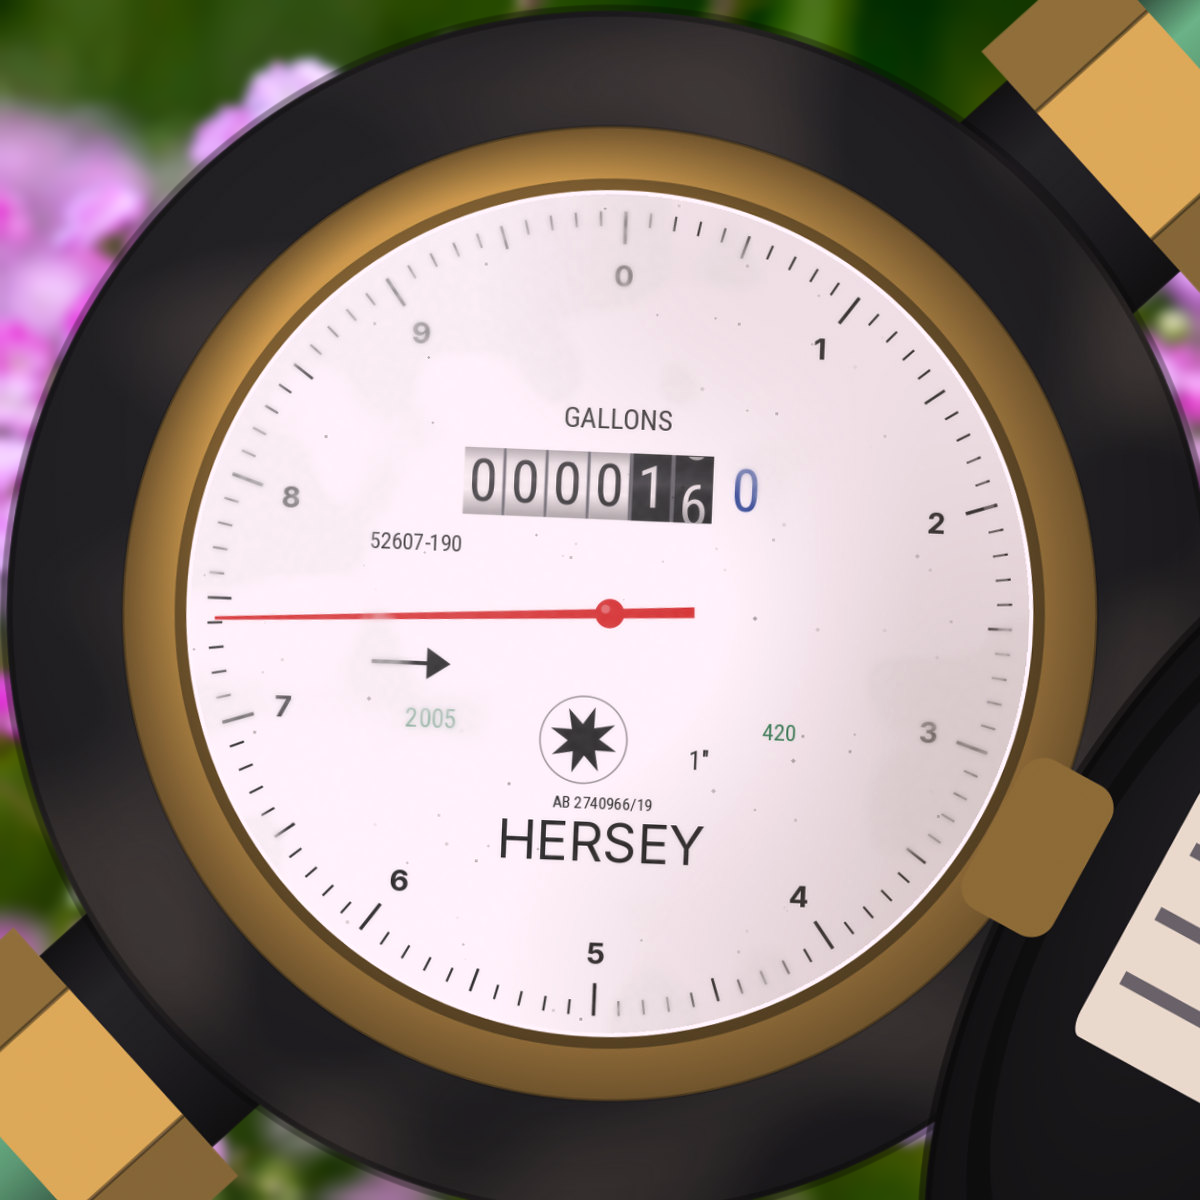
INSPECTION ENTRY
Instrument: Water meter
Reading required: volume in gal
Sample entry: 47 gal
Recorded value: 157.4 gal
